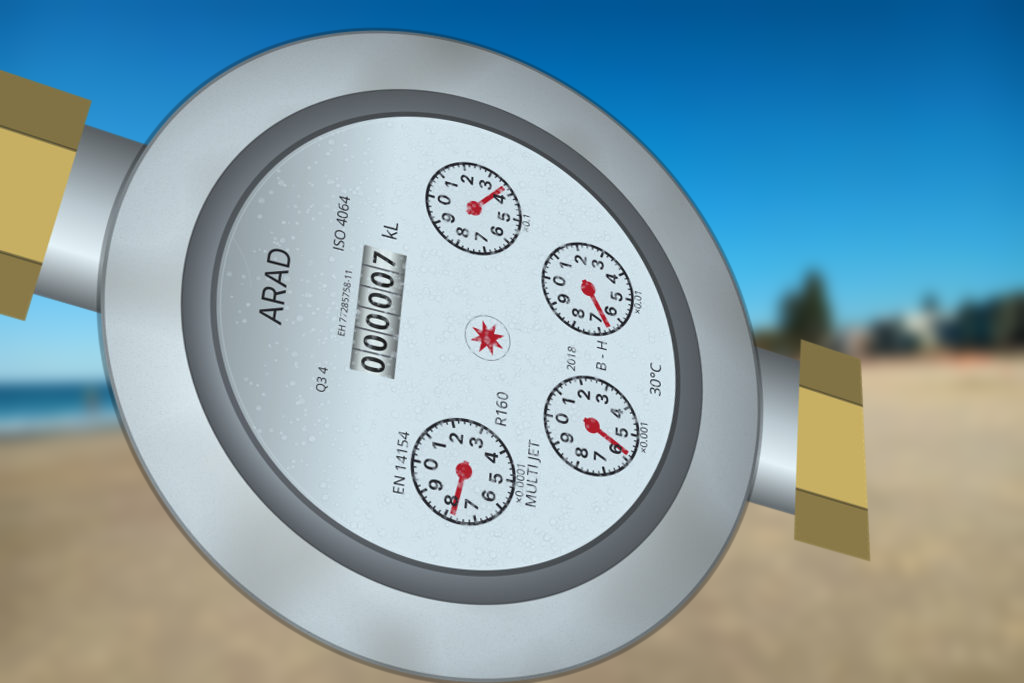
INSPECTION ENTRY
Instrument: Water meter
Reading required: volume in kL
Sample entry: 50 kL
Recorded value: 7.3657 kL
